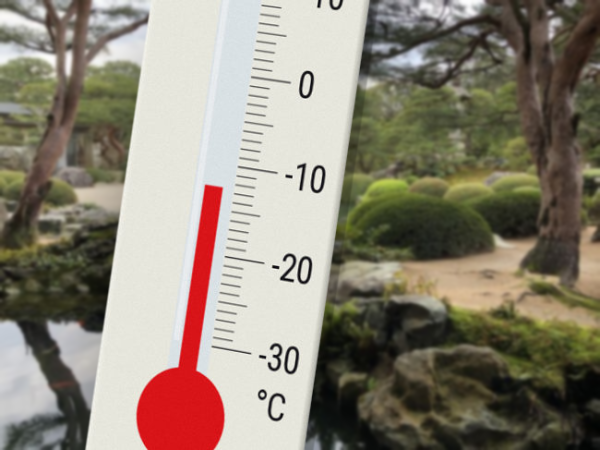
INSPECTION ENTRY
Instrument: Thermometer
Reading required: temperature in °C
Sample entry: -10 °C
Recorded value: -12.5 °C
